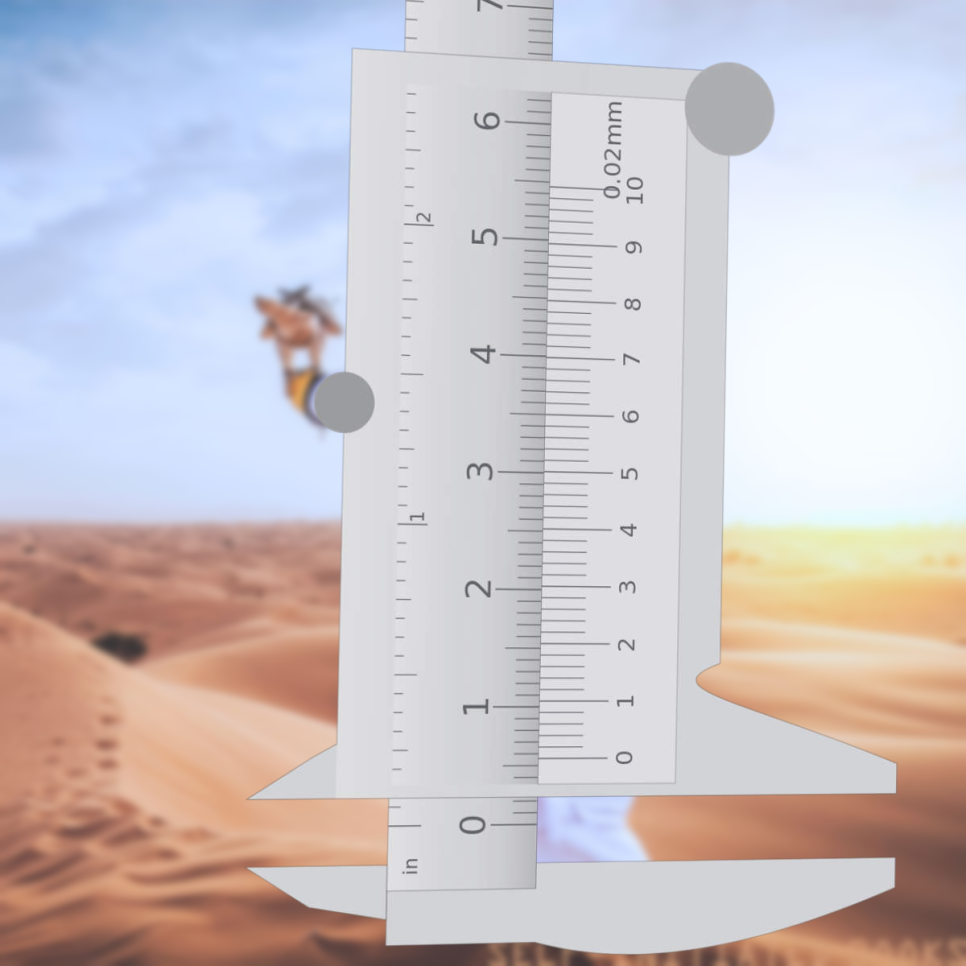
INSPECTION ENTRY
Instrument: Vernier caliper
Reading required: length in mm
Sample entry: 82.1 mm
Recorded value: 5.6 mm
